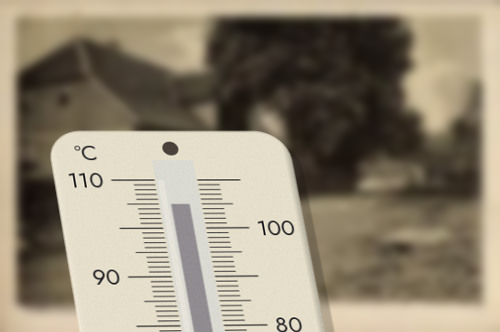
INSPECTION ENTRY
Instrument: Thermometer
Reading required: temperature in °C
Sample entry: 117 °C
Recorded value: 105 °C
